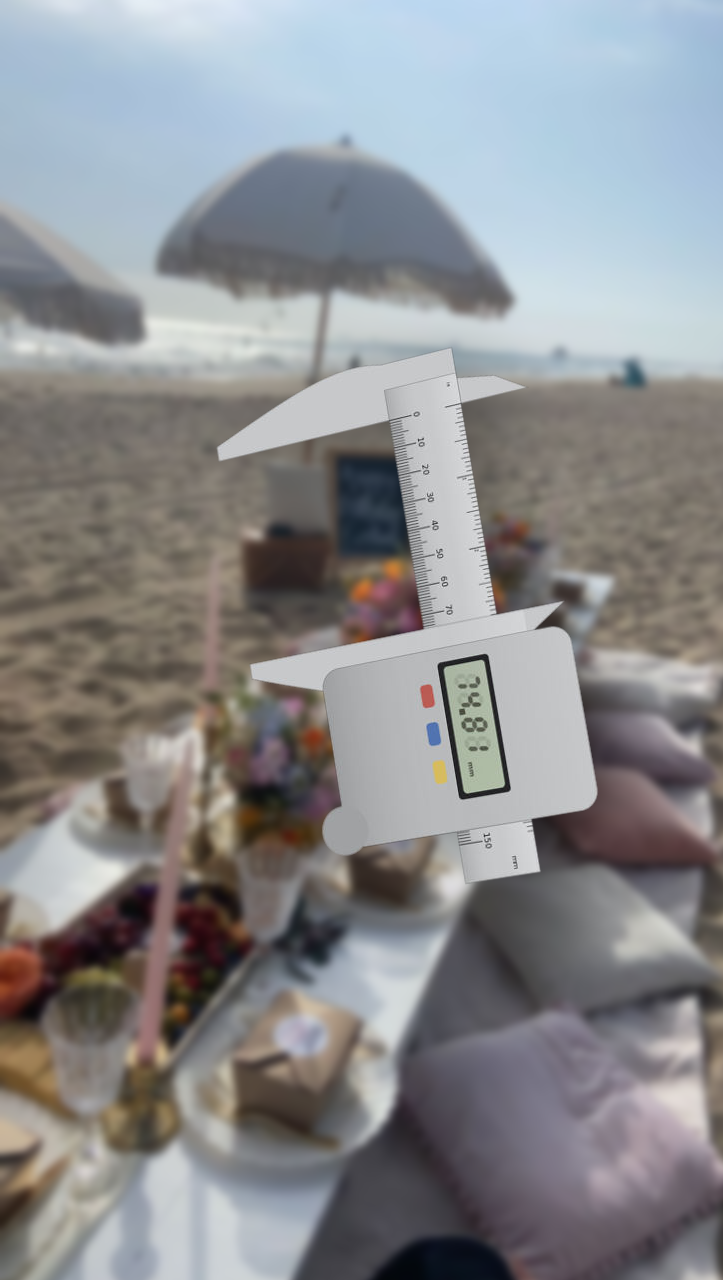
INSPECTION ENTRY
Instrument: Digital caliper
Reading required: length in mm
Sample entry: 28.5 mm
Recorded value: 74.81 mm
